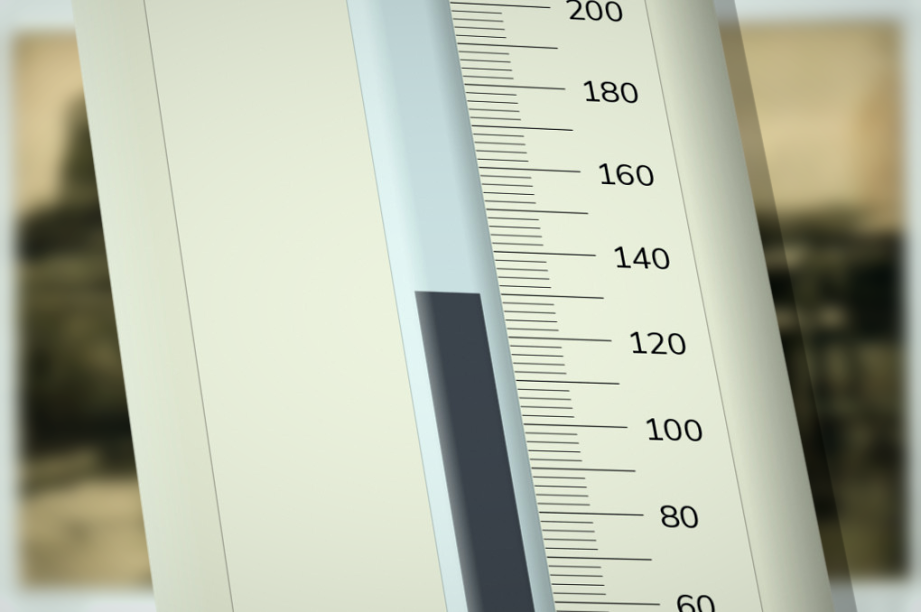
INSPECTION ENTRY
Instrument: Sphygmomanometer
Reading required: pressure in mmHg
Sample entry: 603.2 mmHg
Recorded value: 130 mmHg
